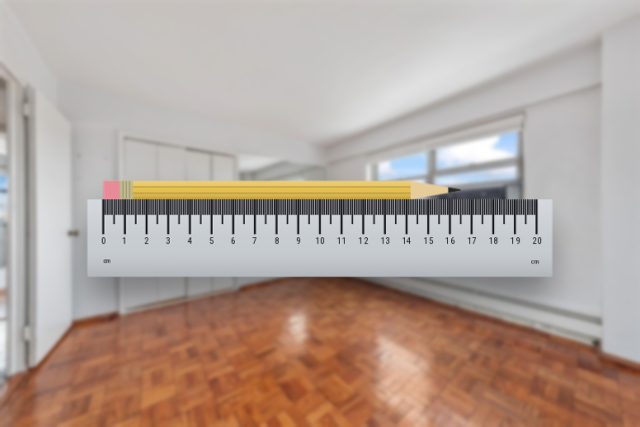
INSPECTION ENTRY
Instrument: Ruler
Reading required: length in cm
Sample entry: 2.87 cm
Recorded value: 16.5 cm
